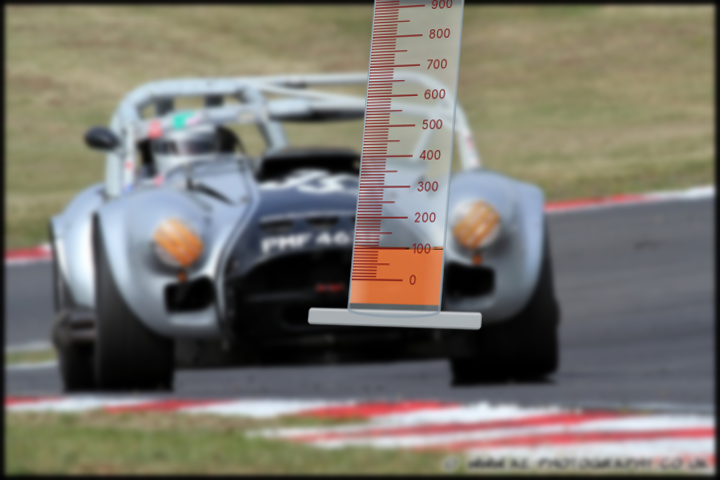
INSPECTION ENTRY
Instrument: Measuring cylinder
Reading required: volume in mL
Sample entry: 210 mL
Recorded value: 100 mL
